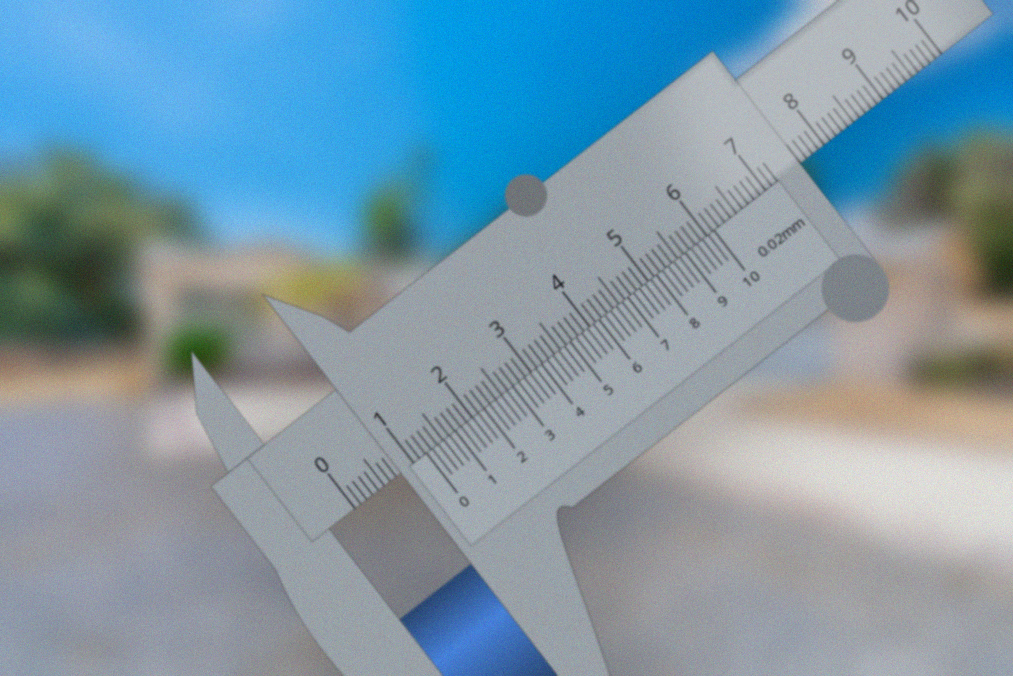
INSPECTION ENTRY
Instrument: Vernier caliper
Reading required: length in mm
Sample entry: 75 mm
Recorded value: 12.2 mm
